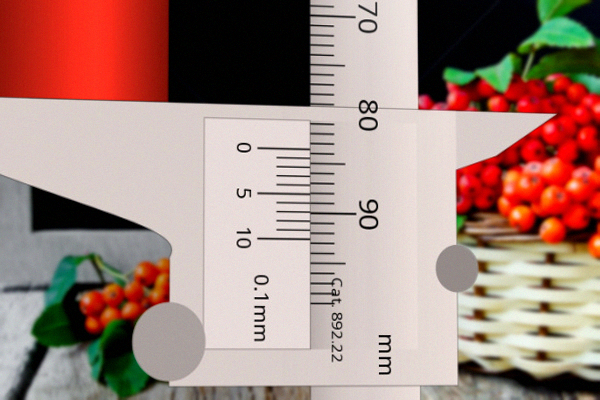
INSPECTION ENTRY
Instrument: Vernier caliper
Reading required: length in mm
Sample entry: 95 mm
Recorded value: 83.6 mm
